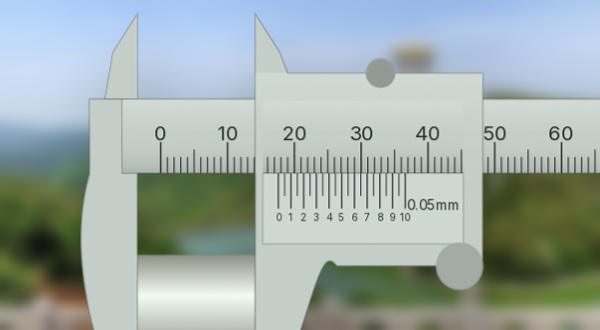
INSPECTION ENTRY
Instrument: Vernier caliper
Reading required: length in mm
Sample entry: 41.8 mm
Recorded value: 17.6 mm
